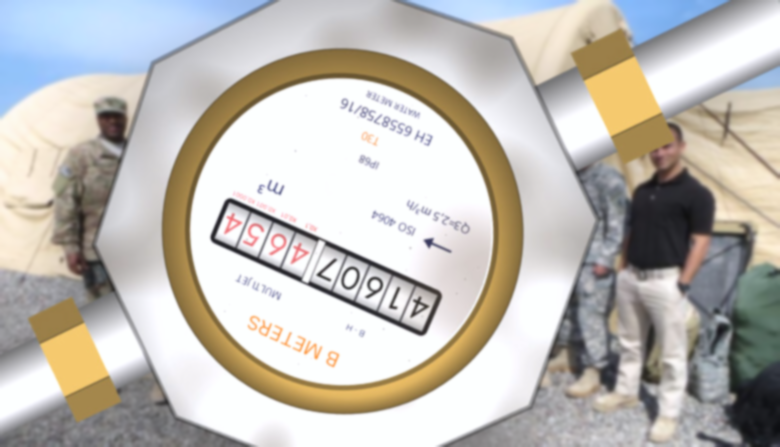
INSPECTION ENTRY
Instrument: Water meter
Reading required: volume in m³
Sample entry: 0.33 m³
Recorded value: 41607.4654 m³
